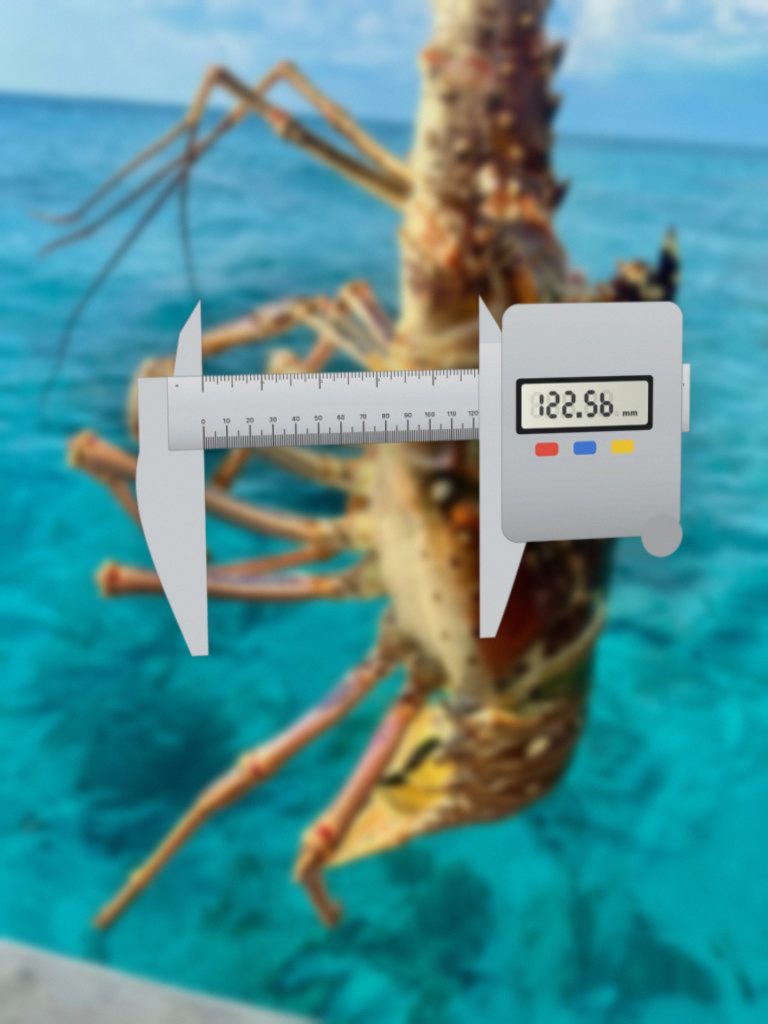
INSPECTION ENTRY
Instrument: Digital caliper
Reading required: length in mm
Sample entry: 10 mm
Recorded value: 122.56 mm
